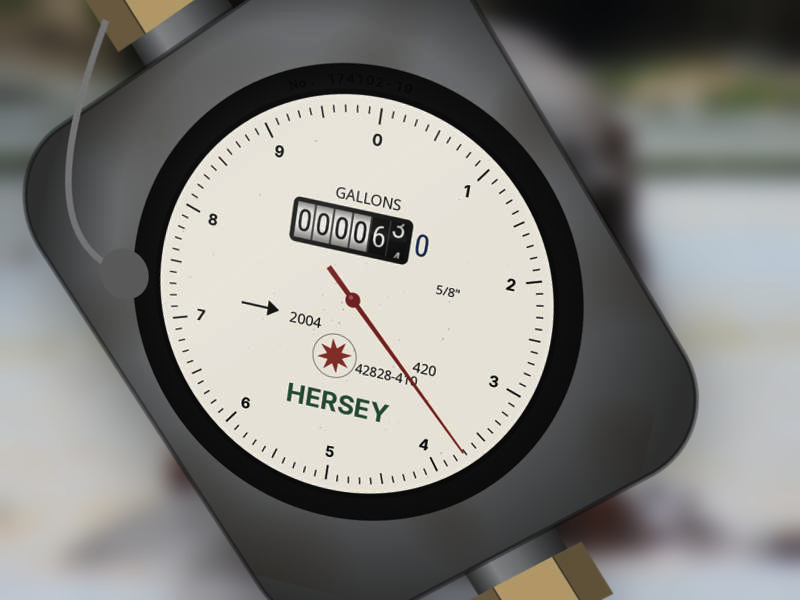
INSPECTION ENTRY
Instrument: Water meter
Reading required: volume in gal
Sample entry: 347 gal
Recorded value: 633.7 gal
